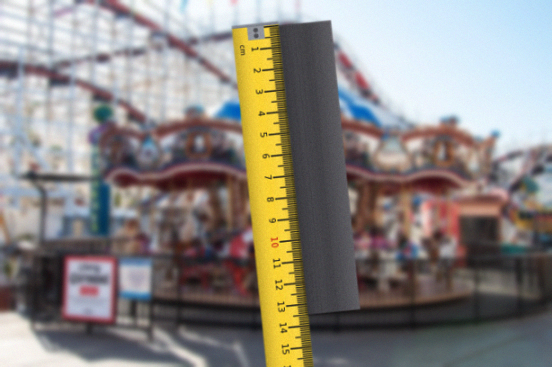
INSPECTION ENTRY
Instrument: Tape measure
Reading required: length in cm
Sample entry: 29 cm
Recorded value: 13.5 cm
